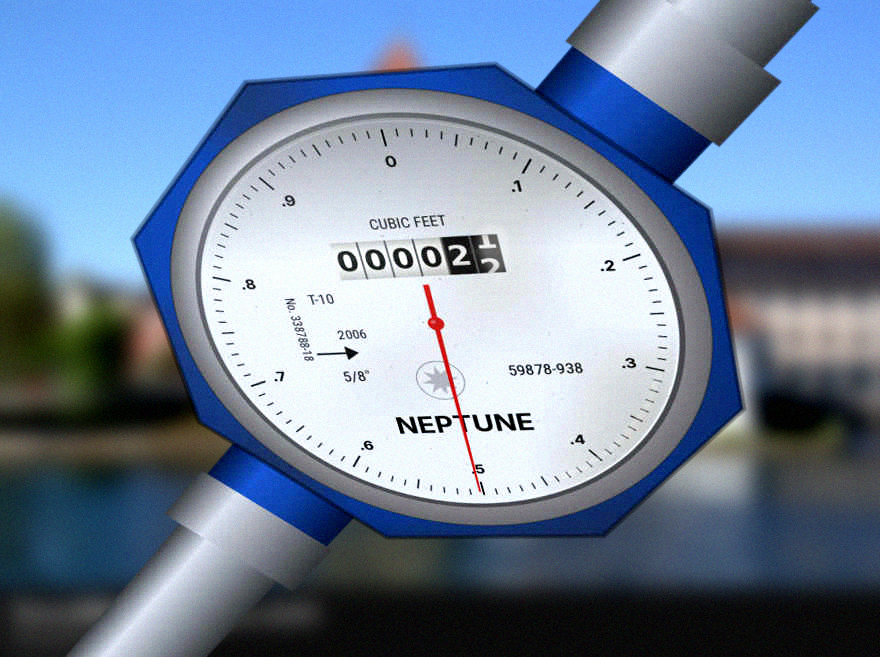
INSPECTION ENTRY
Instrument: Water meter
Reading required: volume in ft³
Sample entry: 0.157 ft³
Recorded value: 21.50 ft³
